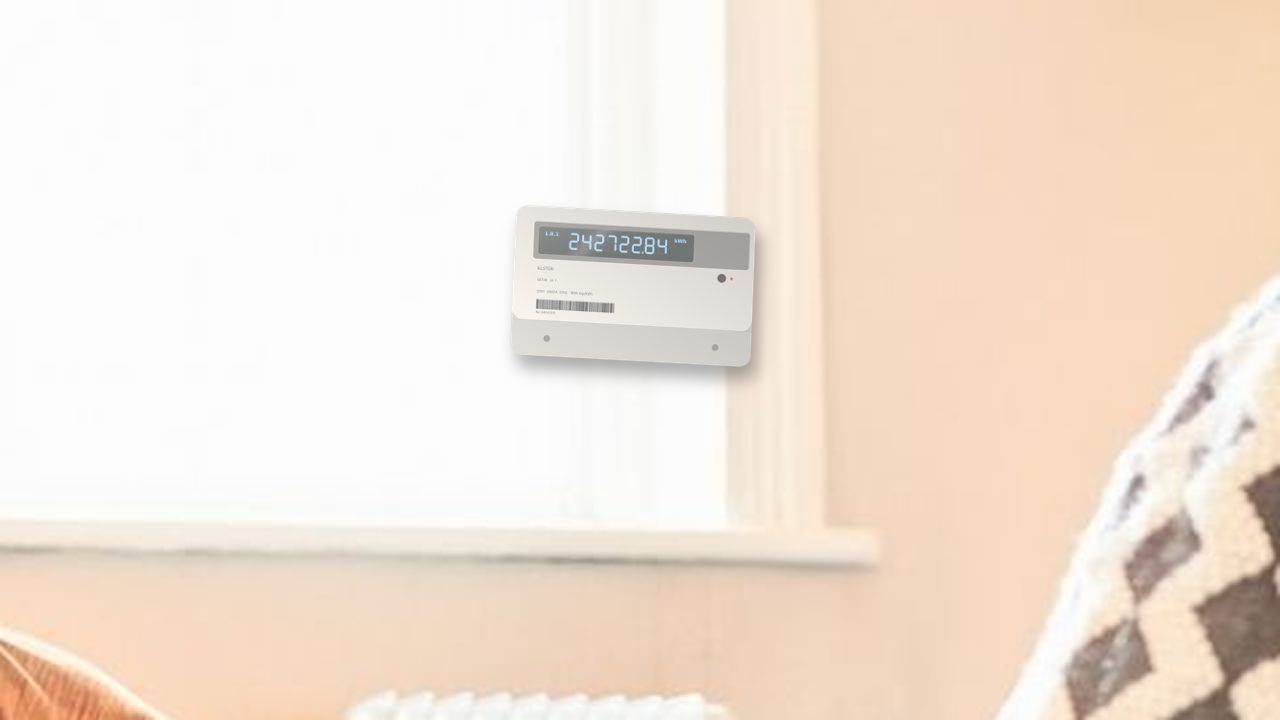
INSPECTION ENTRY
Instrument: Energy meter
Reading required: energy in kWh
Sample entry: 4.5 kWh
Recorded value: 242722.84 kWh
